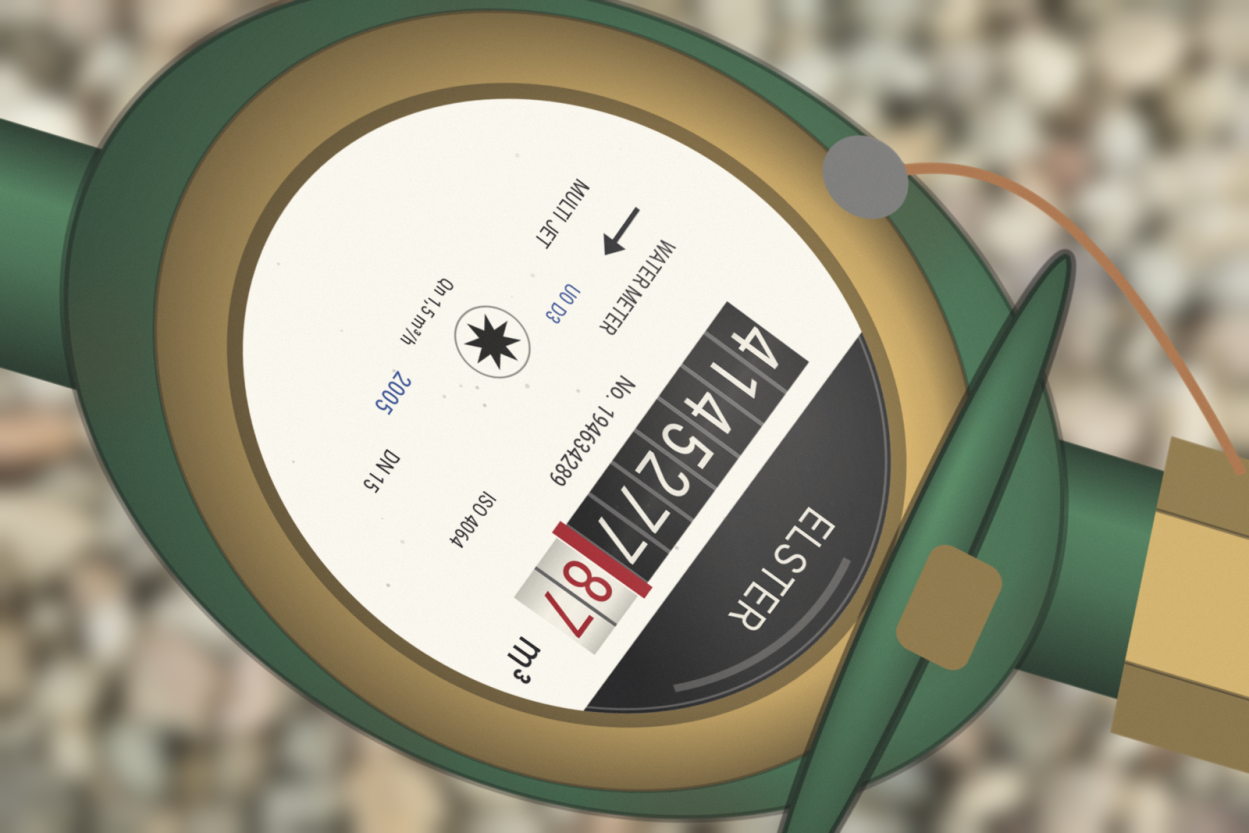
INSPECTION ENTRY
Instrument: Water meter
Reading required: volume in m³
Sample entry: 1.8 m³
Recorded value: 4145277.87 m³
